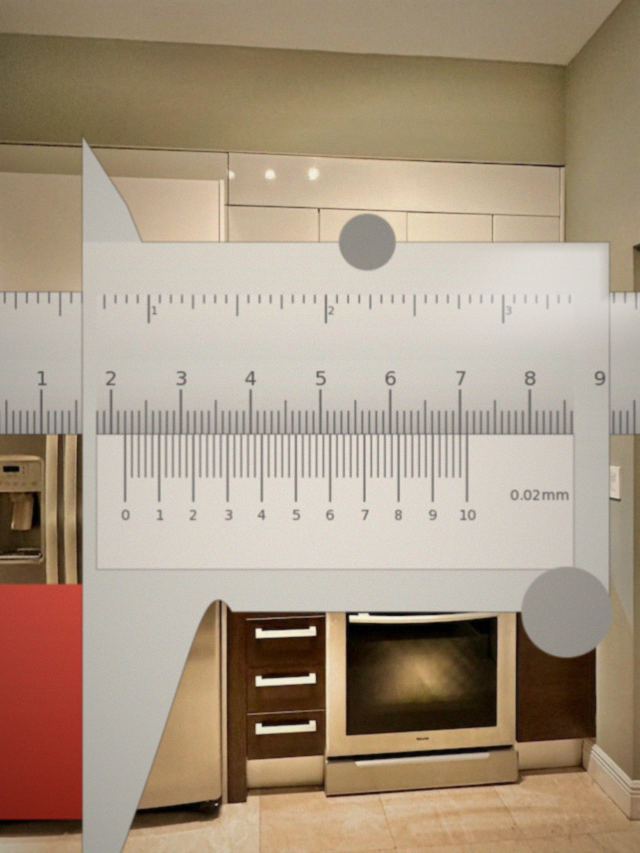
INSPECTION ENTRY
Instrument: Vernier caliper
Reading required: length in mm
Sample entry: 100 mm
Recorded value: 22.0 mm
